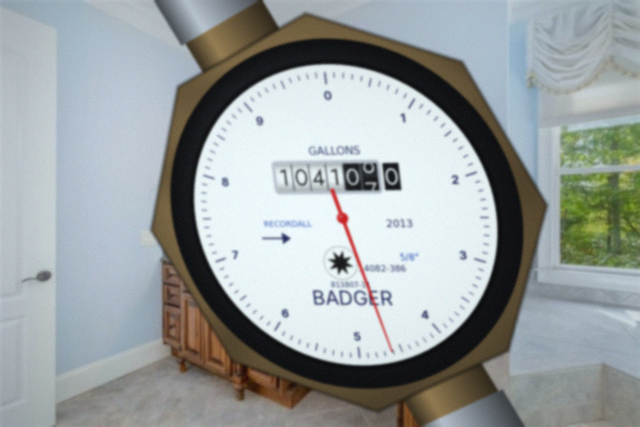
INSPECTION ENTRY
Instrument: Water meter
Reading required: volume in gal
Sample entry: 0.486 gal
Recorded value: 1041064.6 gal
